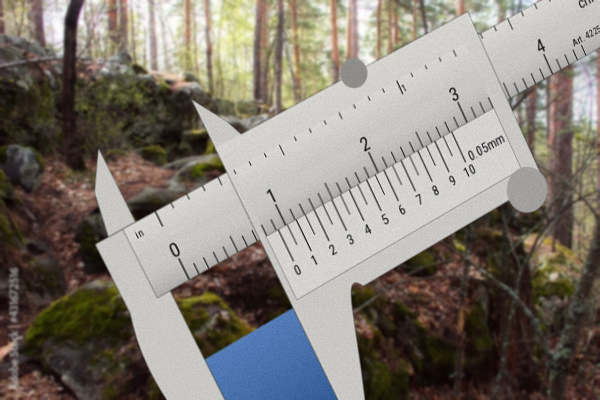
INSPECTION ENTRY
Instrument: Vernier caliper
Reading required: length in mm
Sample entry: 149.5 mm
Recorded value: 9.2 mm
